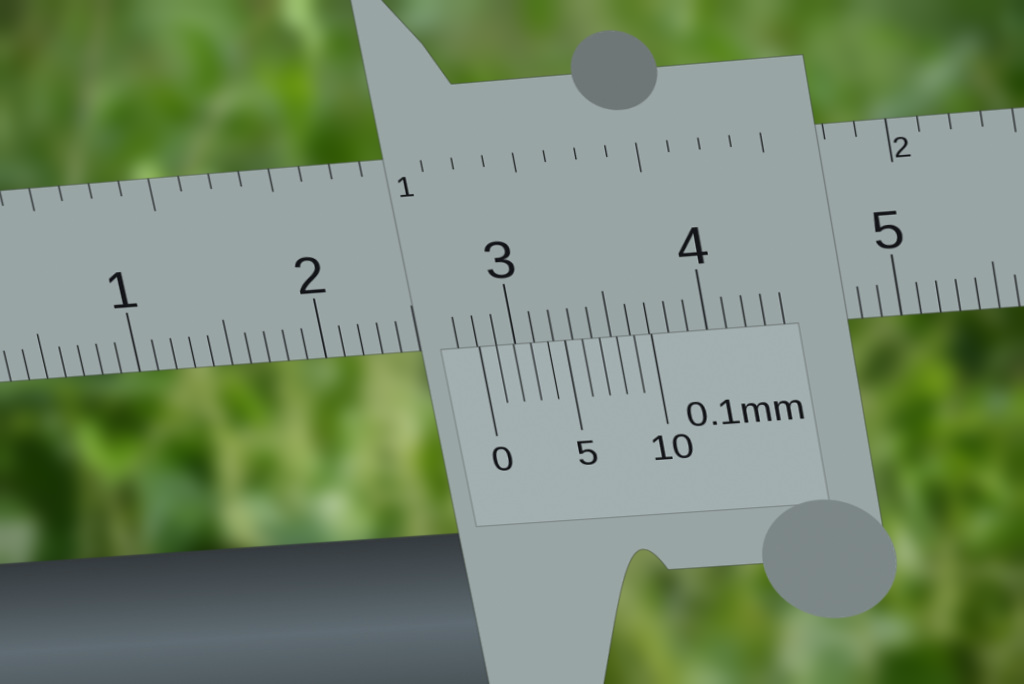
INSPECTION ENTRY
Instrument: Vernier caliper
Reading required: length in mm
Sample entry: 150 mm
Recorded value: 28.1 mm
